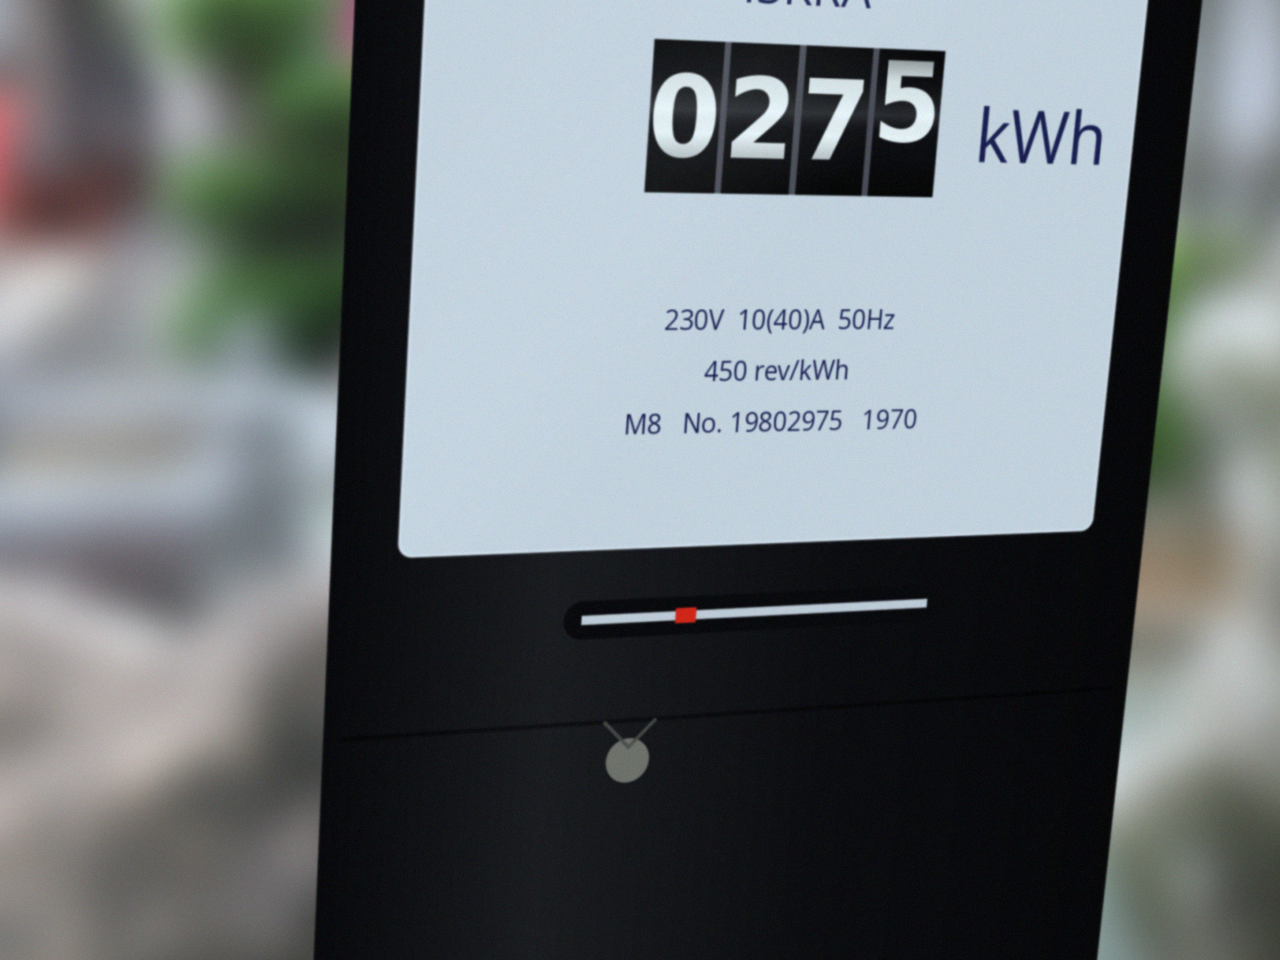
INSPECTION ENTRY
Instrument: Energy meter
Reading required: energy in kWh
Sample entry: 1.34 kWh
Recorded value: 275 kWh
